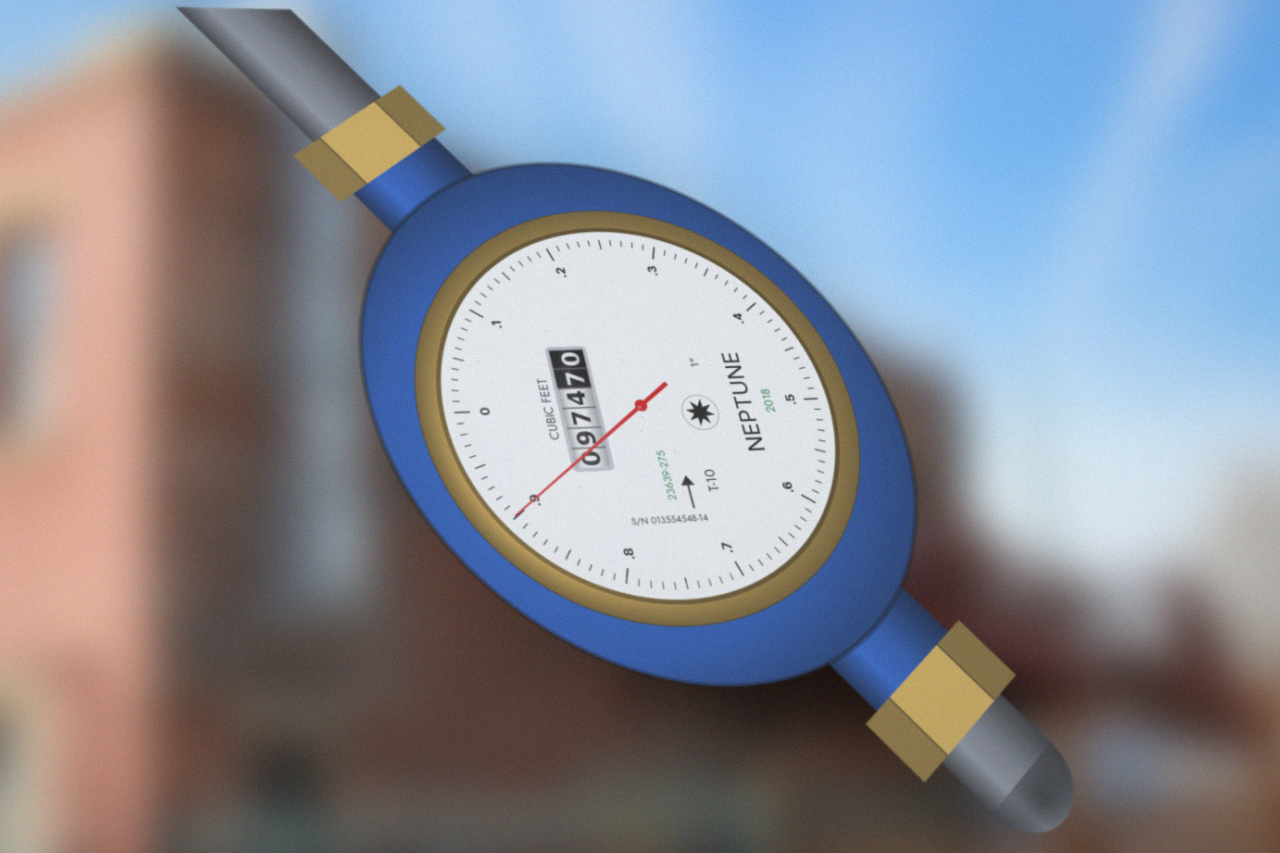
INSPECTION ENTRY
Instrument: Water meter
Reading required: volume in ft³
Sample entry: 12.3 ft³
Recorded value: 97469.90 ft³
